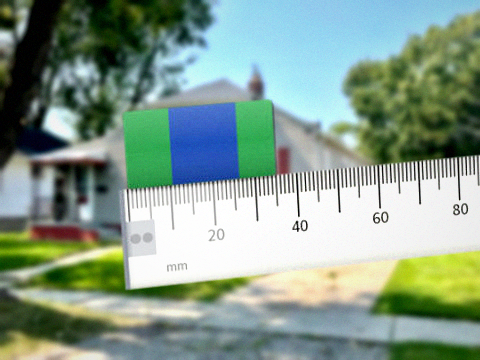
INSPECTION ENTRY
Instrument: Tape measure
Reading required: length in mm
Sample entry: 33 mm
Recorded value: 35 mm
